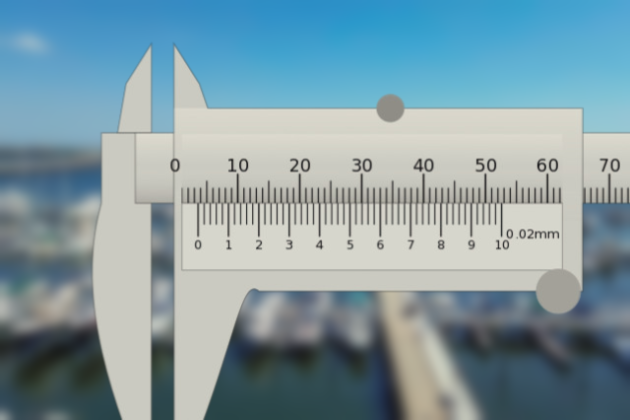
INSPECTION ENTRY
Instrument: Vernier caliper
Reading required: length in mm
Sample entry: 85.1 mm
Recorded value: 3.6 mm
